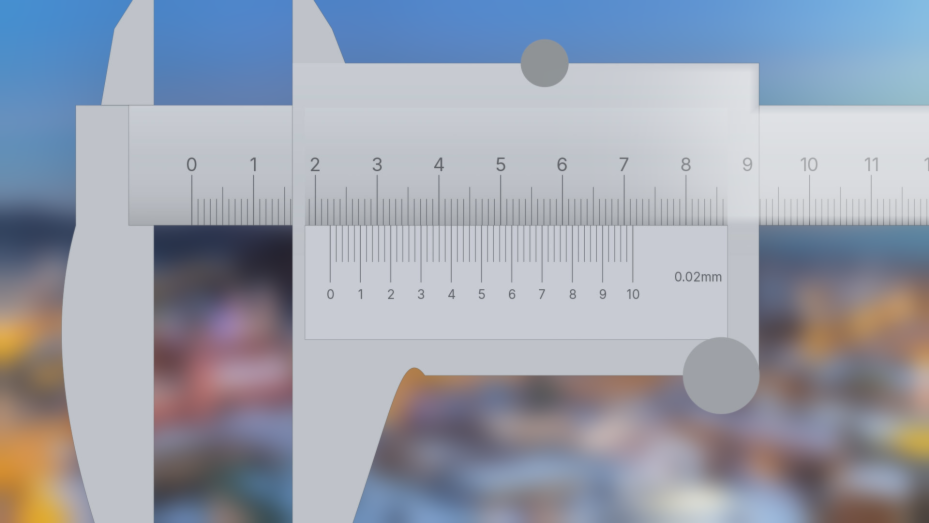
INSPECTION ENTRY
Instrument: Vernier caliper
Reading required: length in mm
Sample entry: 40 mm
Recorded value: 22.4 mm
